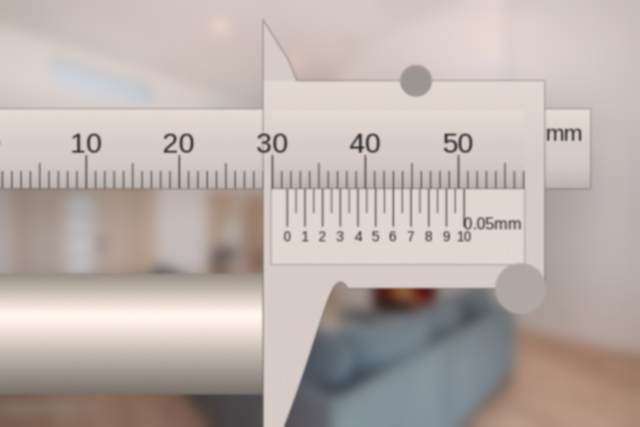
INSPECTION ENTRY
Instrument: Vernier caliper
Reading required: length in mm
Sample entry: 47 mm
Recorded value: 31.6 mm
